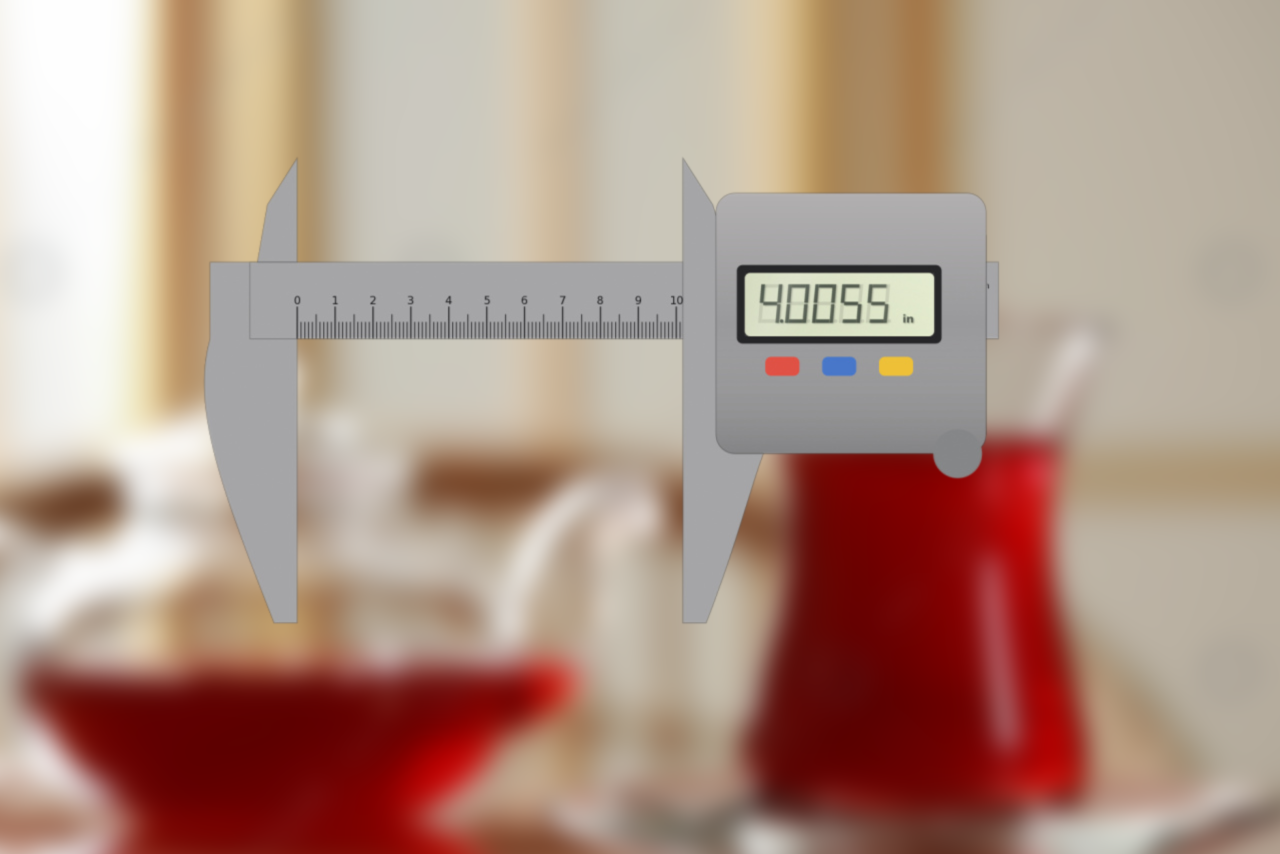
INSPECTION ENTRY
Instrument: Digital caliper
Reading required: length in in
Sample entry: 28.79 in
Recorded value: 4.0055 in
